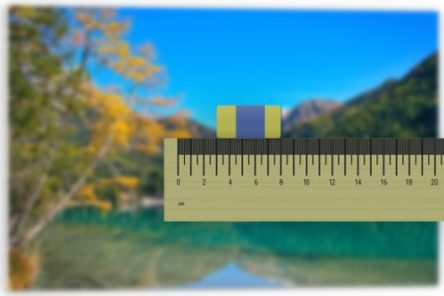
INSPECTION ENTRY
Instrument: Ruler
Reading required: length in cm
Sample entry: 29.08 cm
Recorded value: 5 cm
